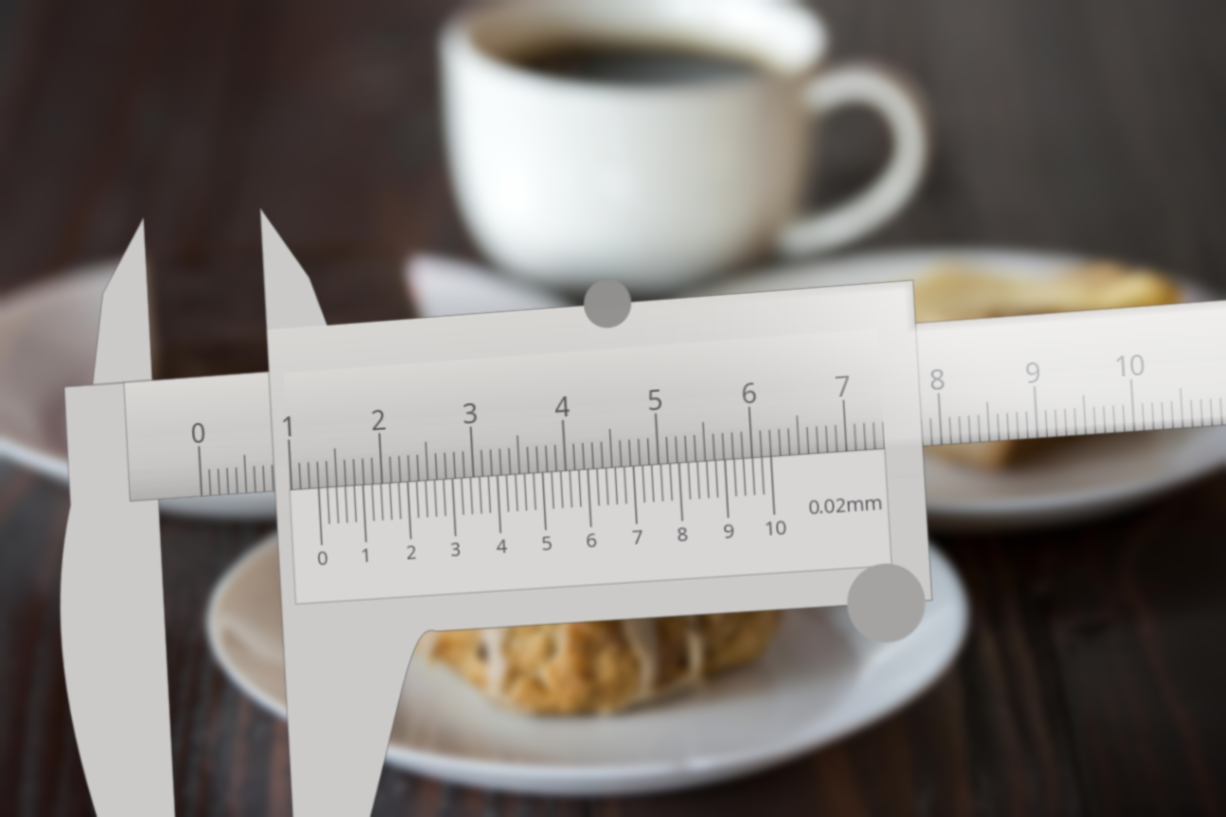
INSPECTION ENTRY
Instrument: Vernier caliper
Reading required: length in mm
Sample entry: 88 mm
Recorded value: 13.0 mm
